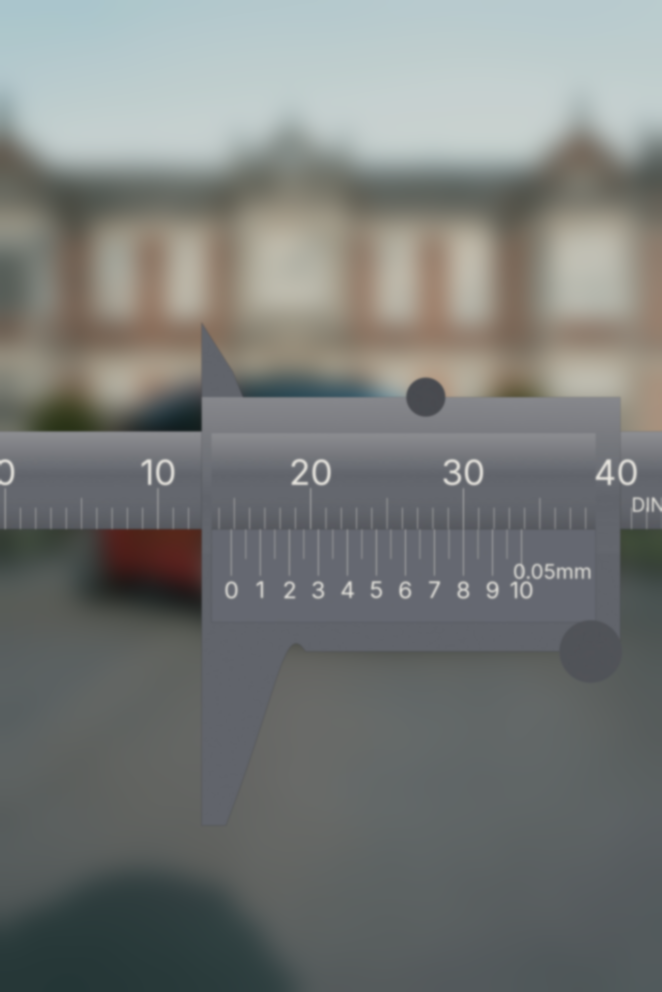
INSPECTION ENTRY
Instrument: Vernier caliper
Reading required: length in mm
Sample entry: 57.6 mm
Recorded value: 14.8 mm
